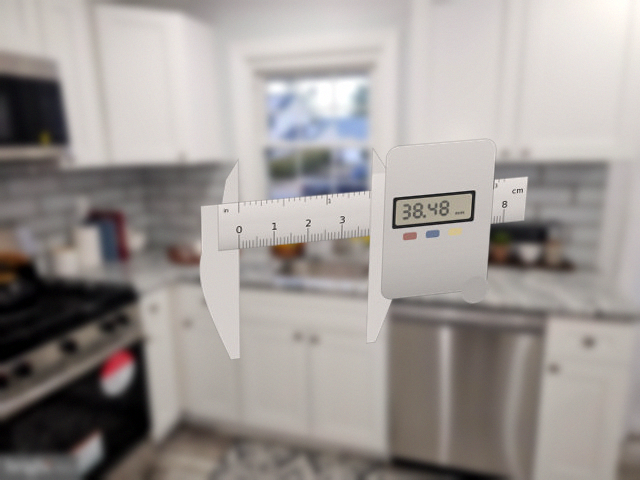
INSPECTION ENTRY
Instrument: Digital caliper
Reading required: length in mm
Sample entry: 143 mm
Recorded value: 38.48 mm
